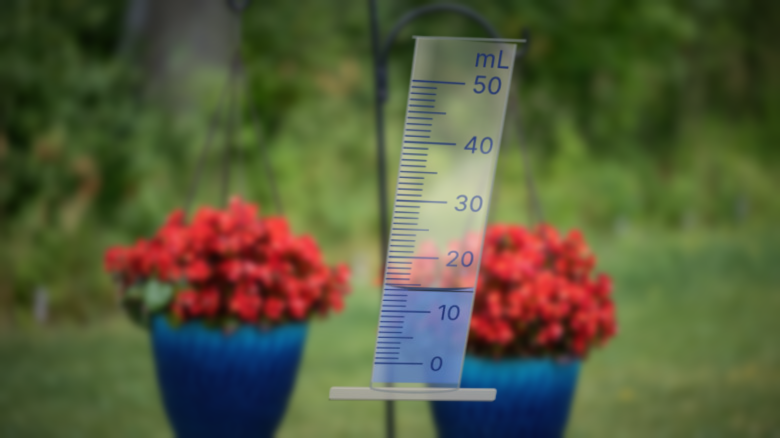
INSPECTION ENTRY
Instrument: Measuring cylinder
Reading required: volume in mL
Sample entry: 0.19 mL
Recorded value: 14 mL
